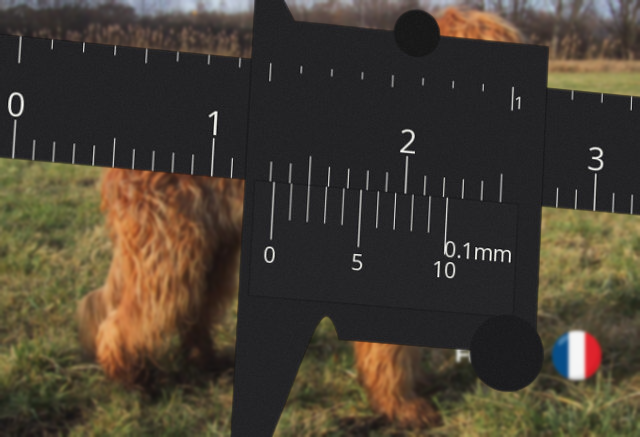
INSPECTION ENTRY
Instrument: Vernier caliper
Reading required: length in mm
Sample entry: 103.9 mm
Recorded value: 13.2 mm
